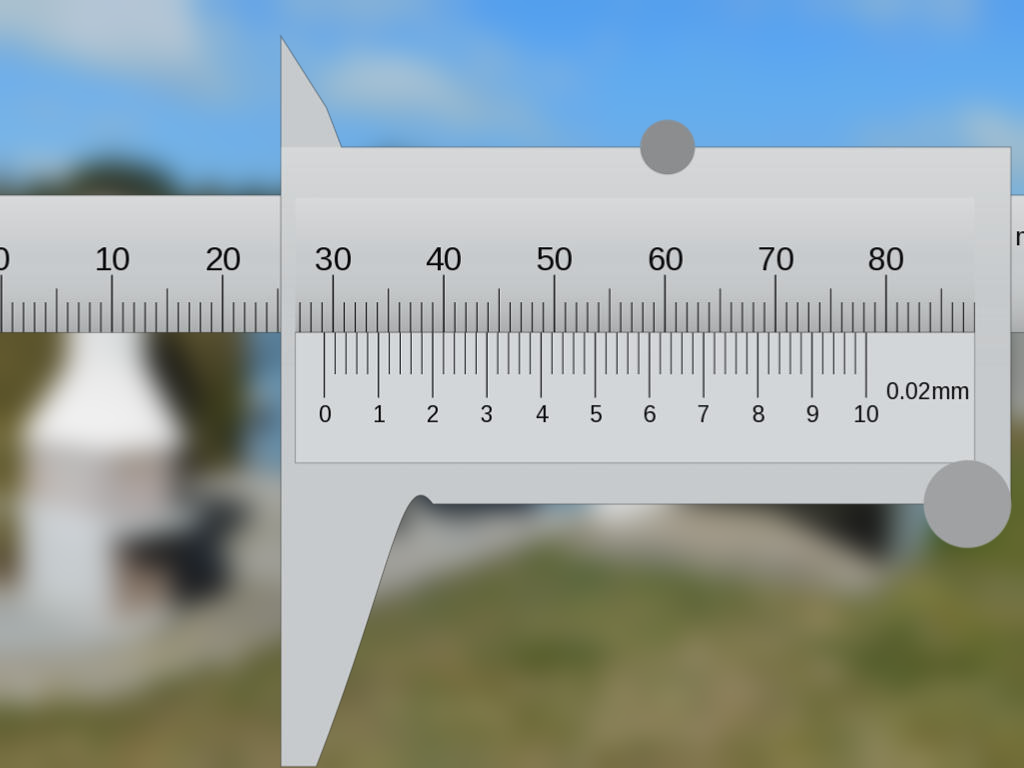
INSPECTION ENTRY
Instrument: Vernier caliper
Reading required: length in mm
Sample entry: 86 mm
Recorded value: 29.2 mm
